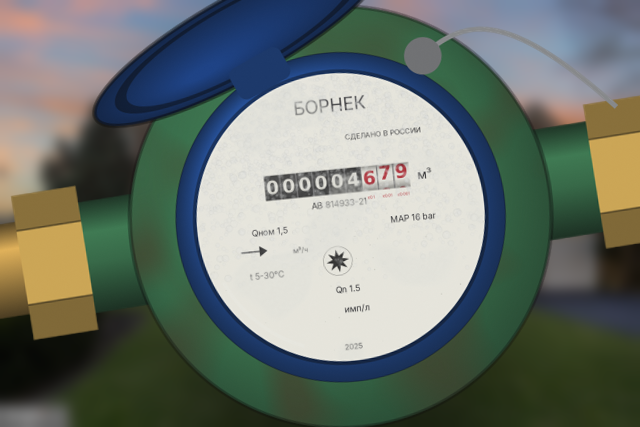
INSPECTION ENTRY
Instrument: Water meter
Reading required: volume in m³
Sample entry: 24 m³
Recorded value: 4.679 m³
